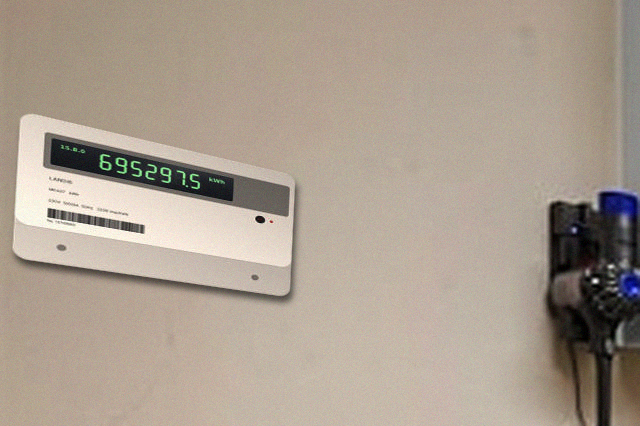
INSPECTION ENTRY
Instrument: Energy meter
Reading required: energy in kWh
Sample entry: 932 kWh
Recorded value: 695297.5 kWh
